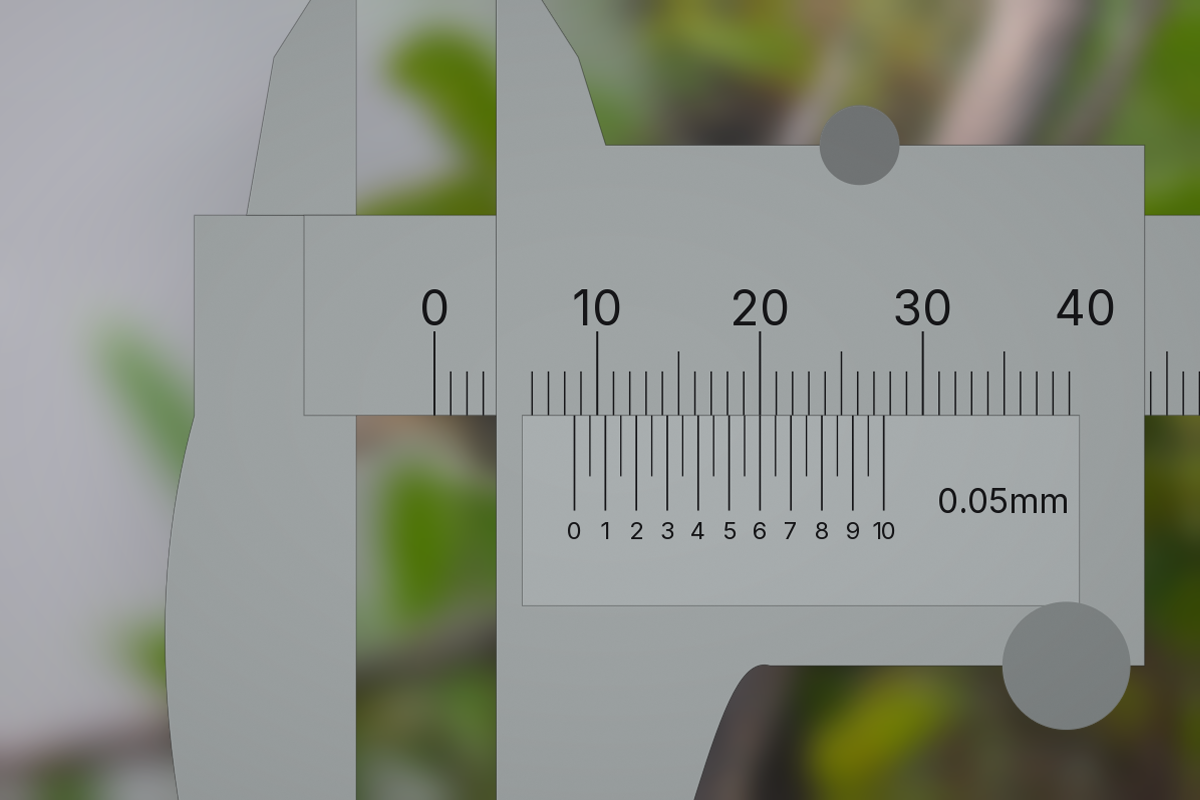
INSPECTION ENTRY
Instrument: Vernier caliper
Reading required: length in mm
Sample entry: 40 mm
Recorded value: 8.6 mm
